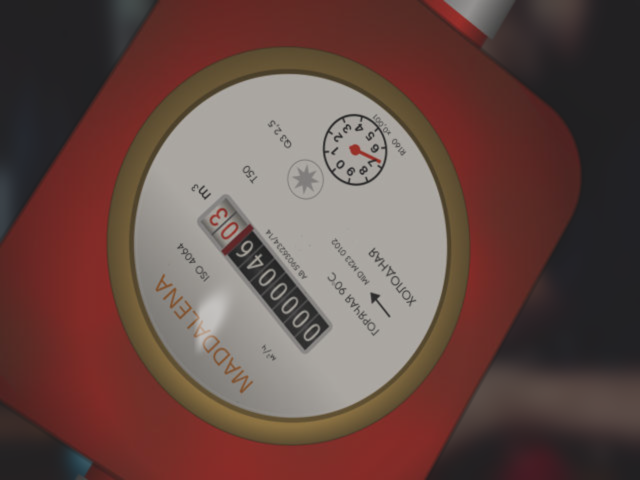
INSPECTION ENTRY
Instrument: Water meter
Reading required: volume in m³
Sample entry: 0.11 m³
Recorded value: 46.036 m³
